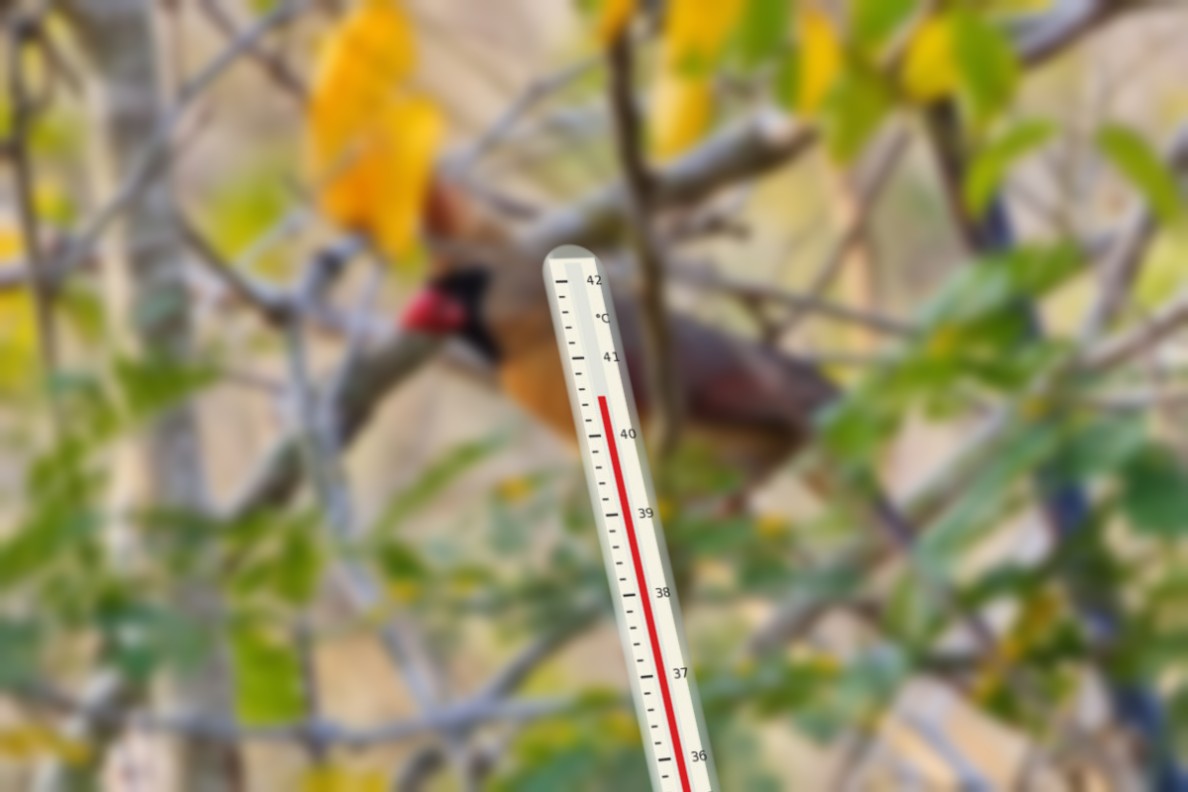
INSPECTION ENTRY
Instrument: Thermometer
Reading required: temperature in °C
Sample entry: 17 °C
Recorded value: 40.5 °C
